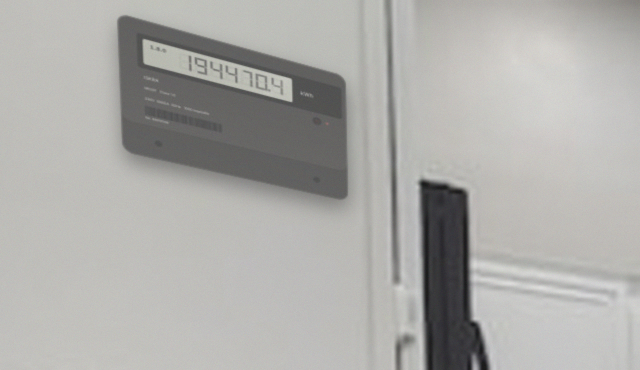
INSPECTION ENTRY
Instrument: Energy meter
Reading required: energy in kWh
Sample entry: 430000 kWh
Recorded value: 194470.4 kWh
